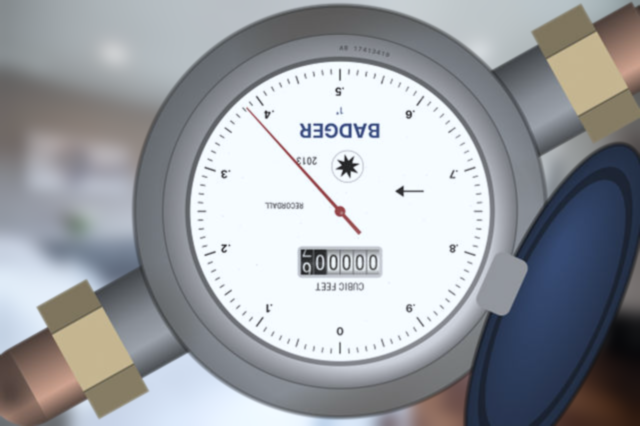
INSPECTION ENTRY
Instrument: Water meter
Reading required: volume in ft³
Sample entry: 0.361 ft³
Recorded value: 6.38 ft³
